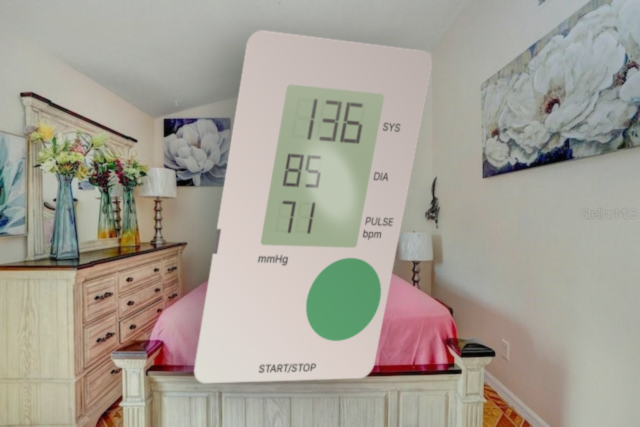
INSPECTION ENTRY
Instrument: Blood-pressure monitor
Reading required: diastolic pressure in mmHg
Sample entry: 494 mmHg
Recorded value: 85 mmHg
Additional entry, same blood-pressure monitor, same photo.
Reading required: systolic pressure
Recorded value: 136 mmHg
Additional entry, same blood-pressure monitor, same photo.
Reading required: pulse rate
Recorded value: 71 bpm
